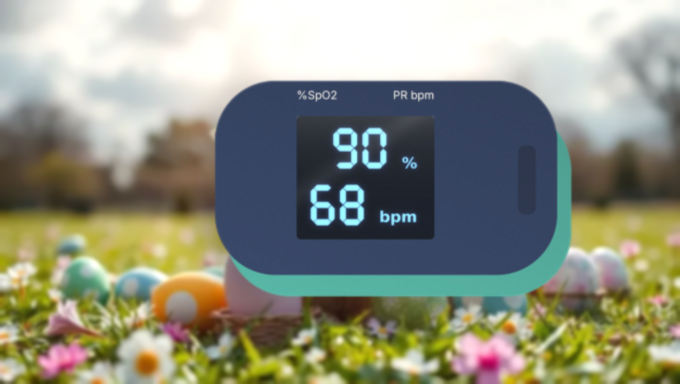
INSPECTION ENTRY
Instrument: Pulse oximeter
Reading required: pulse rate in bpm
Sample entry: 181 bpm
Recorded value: 68 bpm
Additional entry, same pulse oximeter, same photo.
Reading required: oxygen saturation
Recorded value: 90 %
